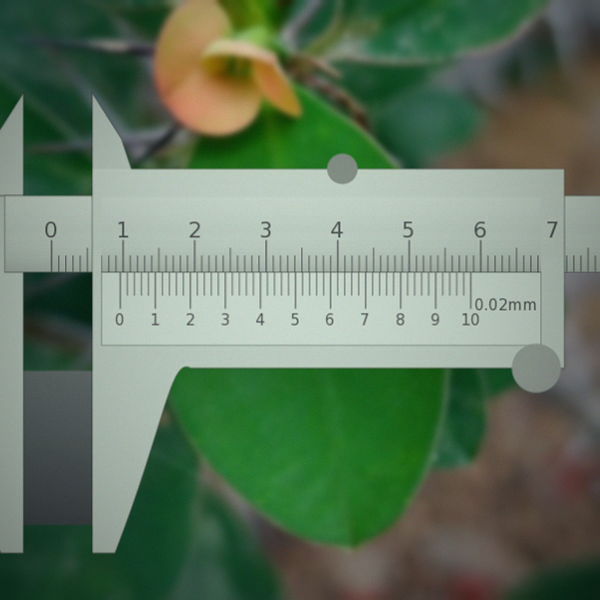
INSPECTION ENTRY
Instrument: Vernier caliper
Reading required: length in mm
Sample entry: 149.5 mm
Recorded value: 9.6 mm
